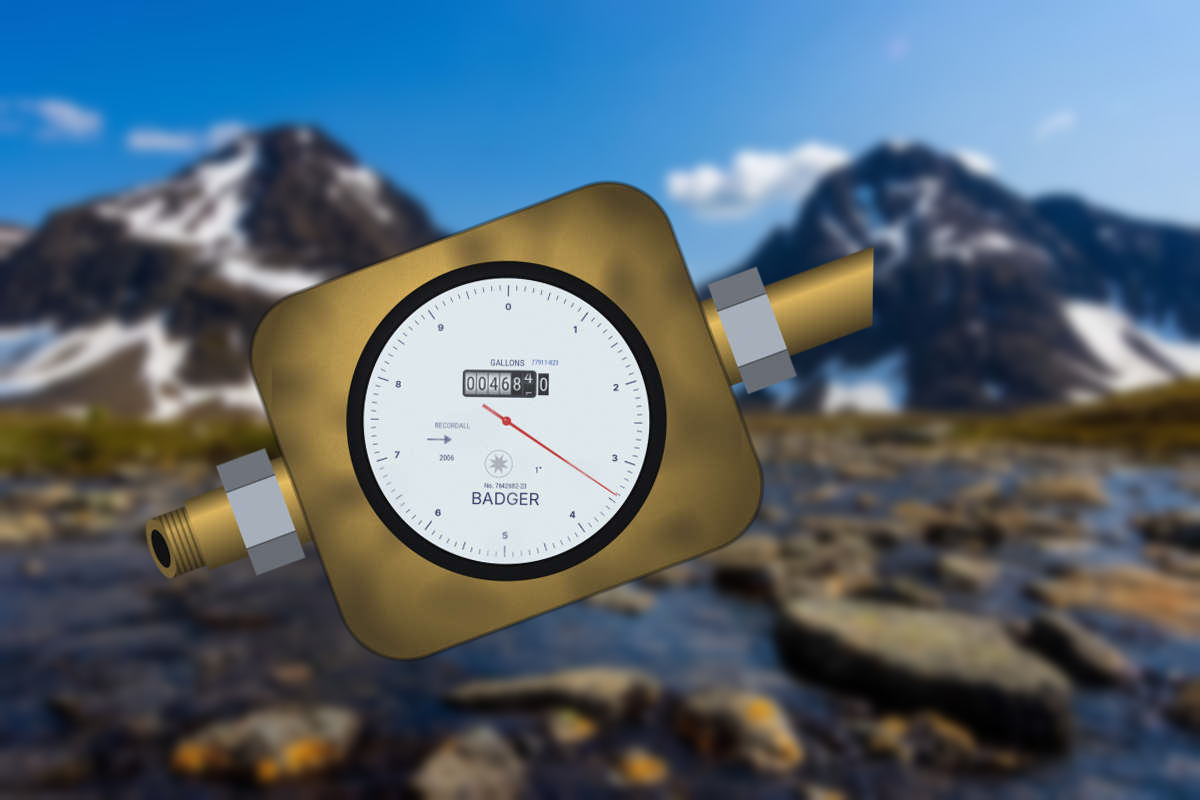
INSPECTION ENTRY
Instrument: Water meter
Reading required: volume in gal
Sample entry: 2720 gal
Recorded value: 46843.4 gal
